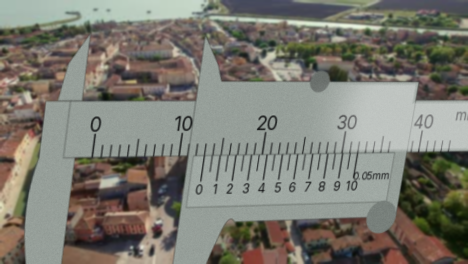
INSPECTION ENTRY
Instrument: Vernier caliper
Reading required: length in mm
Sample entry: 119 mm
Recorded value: 13.0 mm
